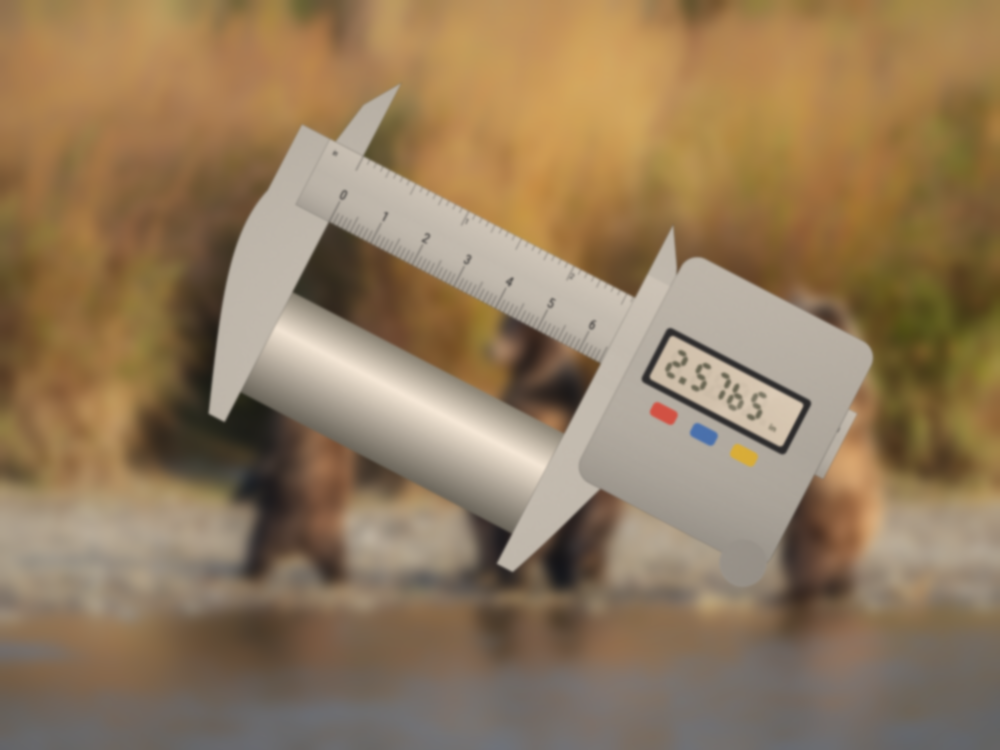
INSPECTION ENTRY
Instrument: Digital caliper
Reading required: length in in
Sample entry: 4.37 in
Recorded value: 2.5765 in
